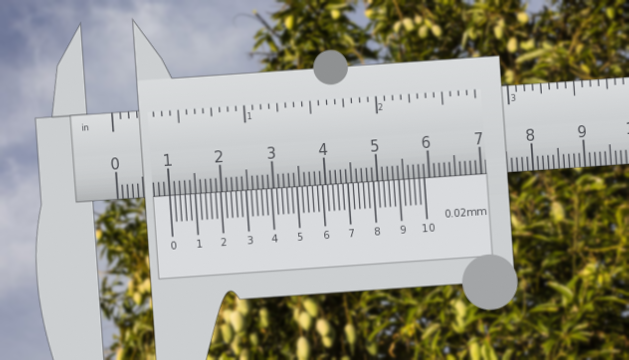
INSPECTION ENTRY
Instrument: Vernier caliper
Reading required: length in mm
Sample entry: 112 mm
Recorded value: 10.0 mm
